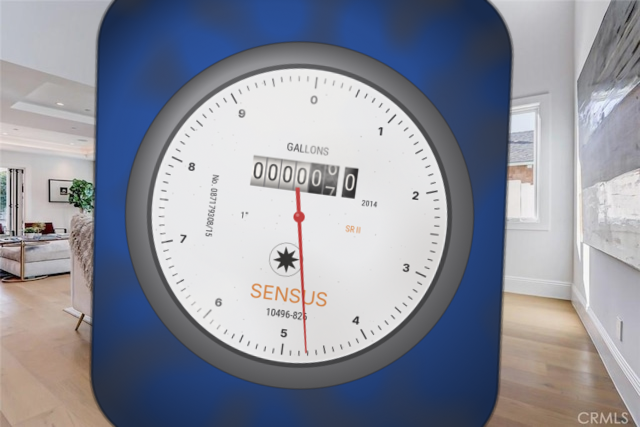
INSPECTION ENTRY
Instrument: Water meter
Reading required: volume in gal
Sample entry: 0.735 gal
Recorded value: 64.7 gal
